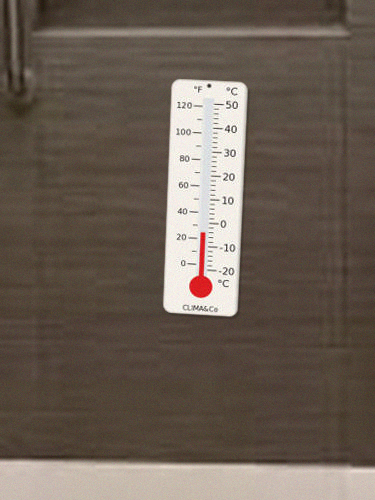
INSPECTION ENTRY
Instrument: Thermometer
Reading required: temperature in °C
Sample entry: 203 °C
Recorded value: -4 °C
